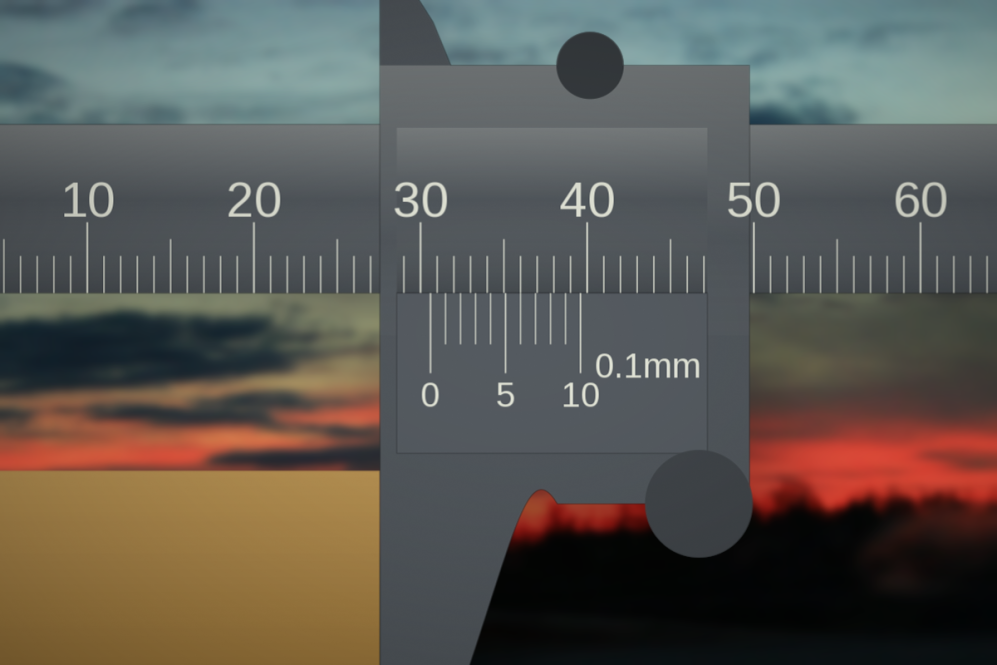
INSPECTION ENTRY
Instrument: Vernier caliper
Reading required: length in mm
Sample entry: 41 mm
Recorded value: 30.6 mm
